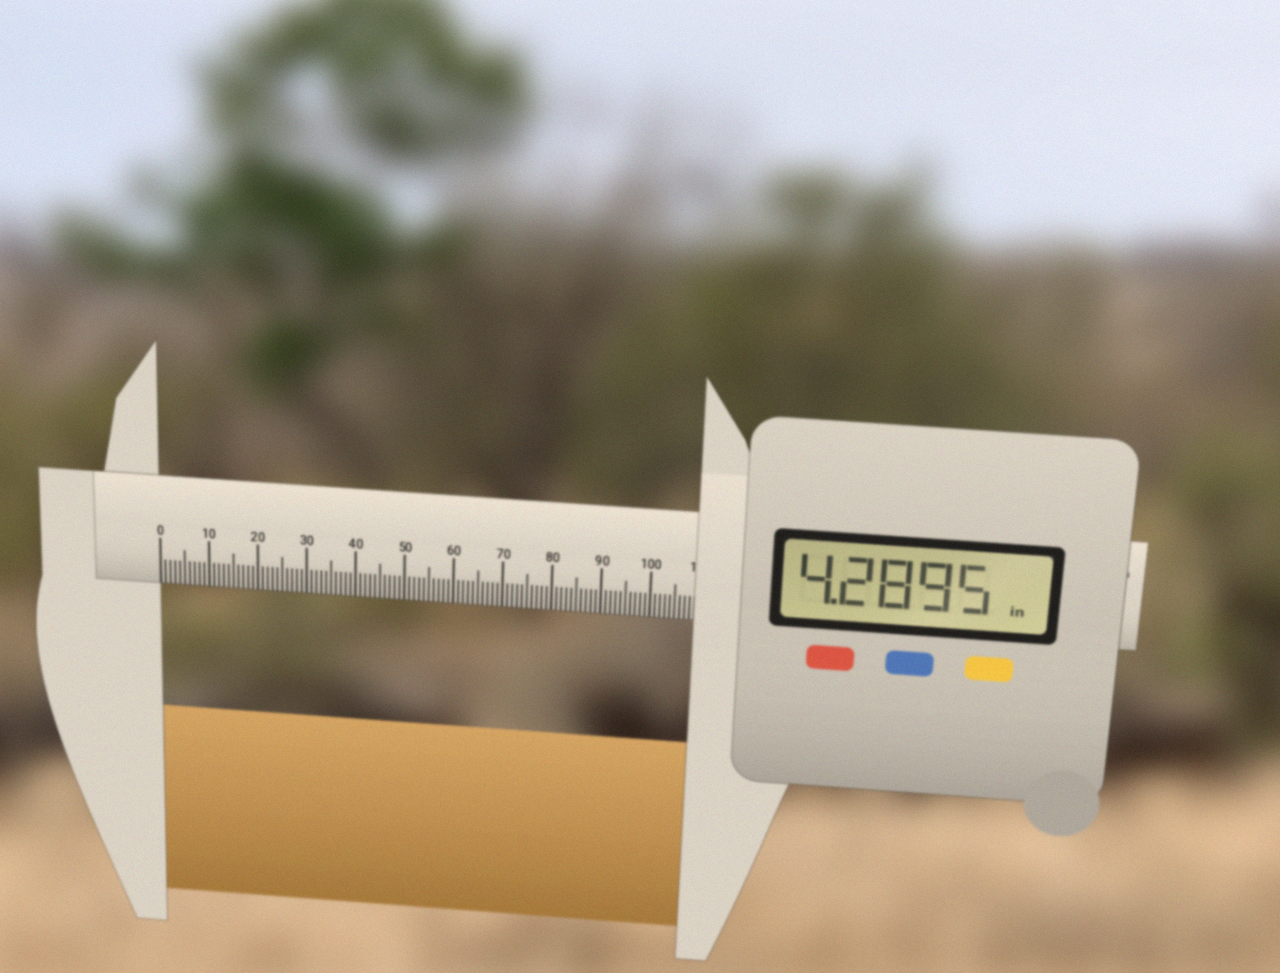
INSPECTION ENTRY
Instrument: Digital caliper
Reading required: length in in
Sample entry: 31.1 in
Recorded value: 4.2895 in
